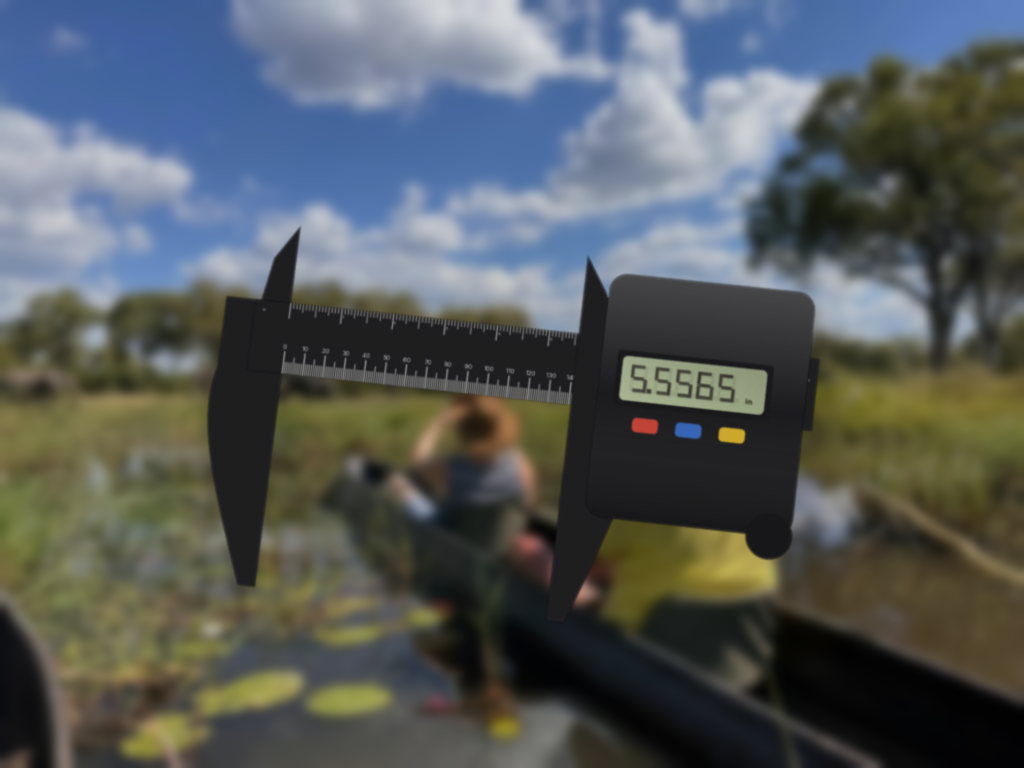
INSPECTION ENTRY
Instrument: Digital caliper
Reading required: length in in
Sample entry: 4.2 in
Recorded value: 5.5565 in
